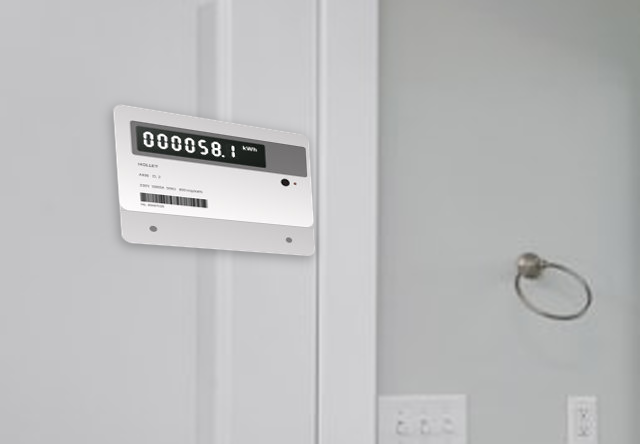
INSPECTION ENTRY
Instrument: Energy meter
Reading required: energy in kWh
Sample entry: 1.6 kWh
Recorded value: 58.1 kWh
